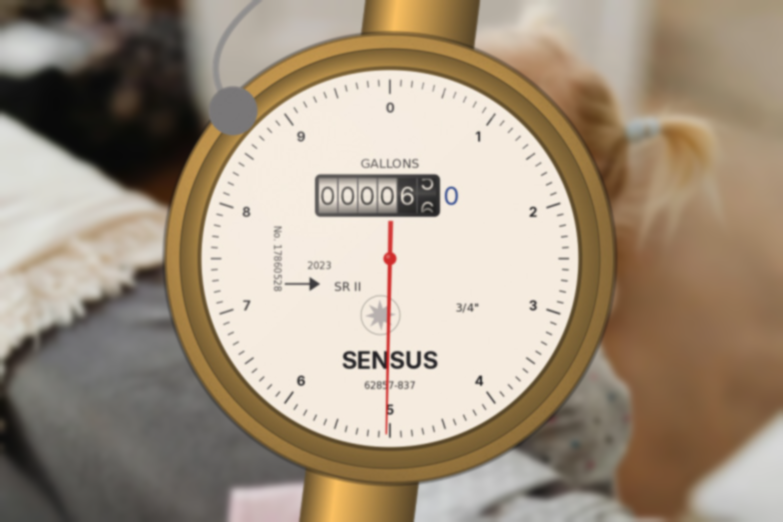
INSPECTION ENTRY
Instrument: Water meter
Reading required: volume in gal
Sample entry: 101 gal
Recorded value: 655.0 gal
